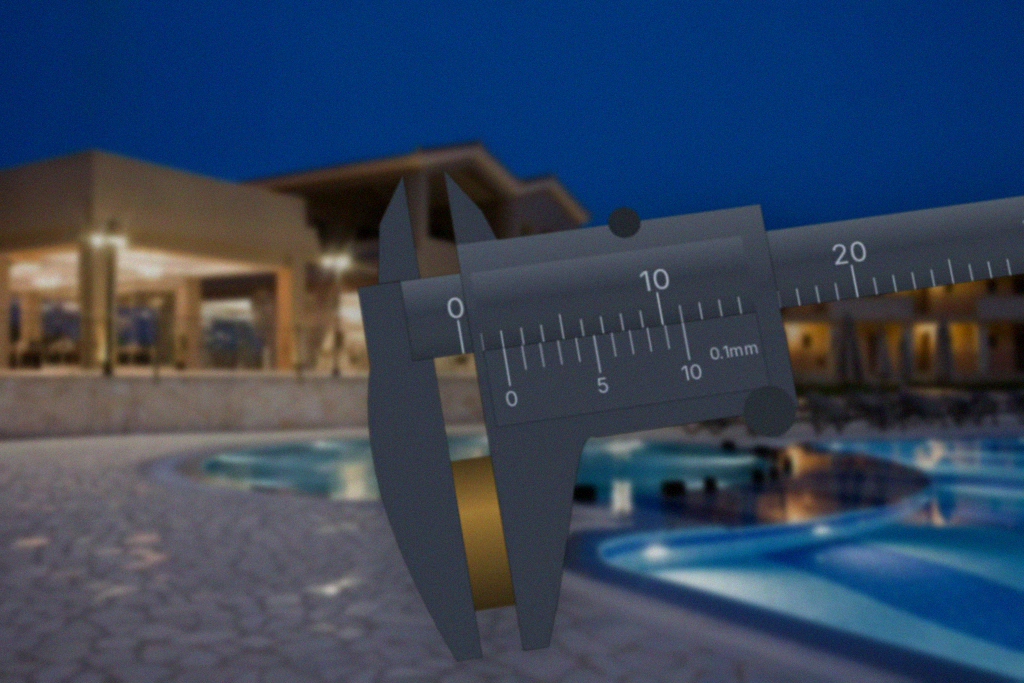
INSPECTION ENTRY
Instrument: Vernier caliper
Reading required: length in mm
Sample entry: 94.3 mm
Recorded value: 2.0 mm
